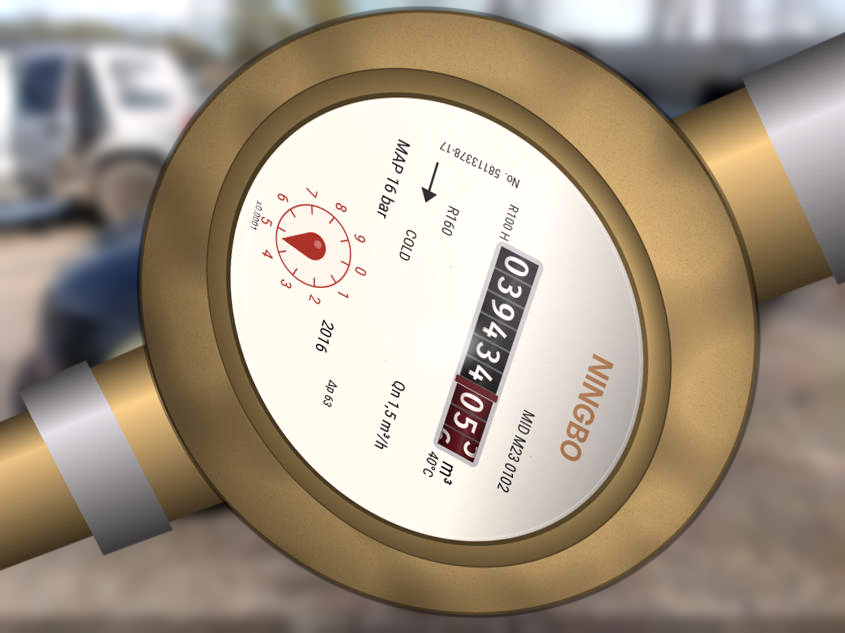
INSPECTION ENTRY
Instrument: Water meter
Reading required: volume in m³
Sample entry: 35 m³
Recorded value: 39434.0554 m³
